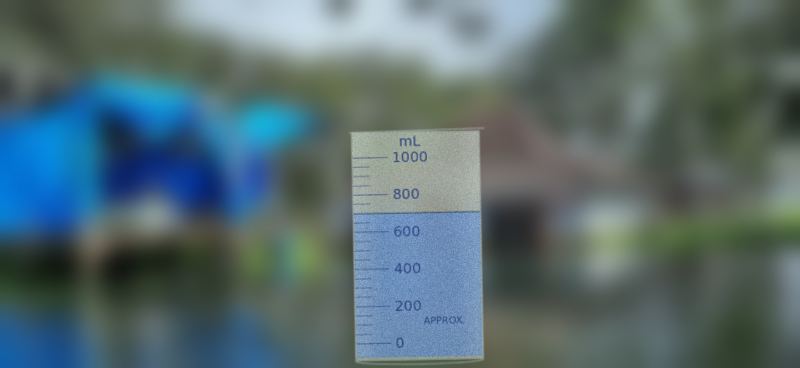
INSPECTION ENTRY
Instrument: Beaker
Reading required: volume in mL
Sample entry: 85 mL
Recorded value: 700 mL
